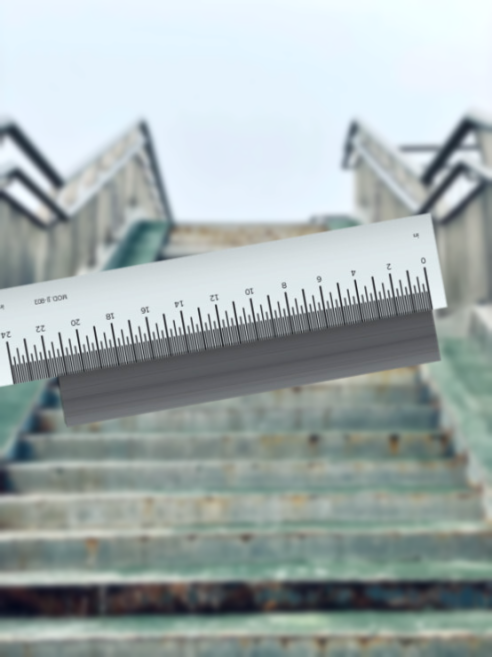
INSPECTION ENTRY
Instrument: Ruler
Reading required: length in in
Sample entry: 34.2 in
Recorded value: 21.5 in
